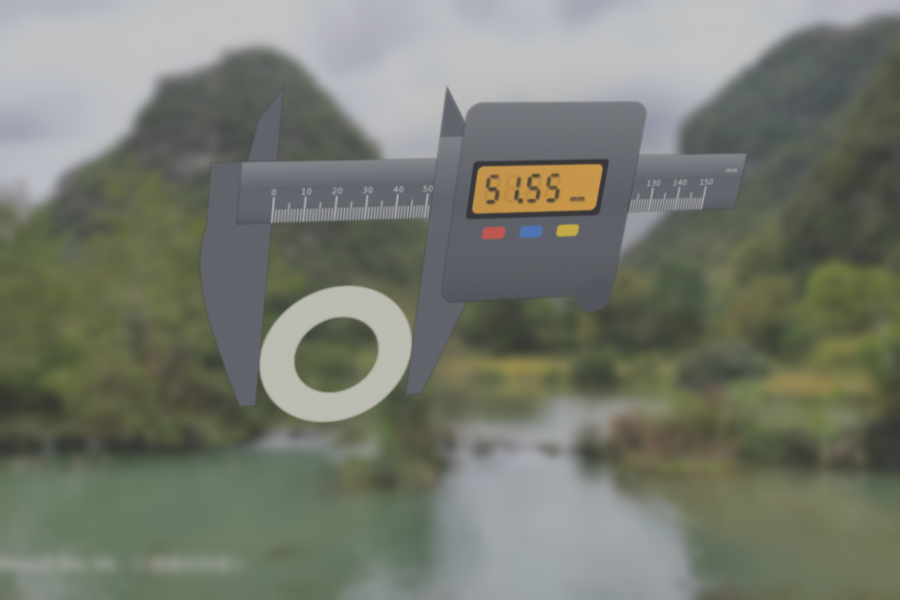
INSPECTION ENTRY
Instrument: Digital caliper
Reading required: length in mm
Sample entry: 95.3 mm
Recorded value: 51.55 mm
